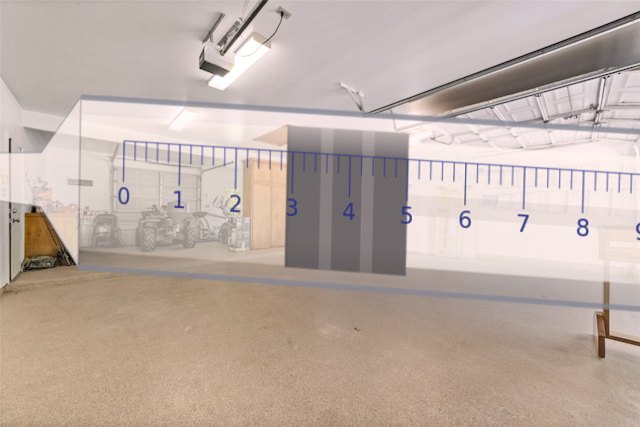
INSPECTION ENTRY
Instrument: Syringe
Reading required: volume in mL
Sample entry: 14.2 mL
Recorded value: 2.9 mL
